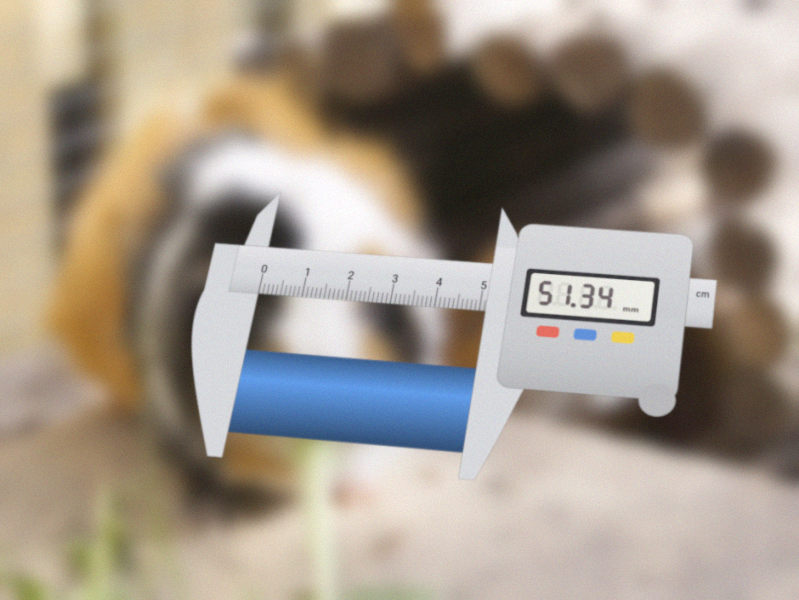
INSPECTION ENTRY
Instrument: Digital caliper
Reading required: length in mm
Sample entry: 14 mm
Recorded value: 51.34 mm
